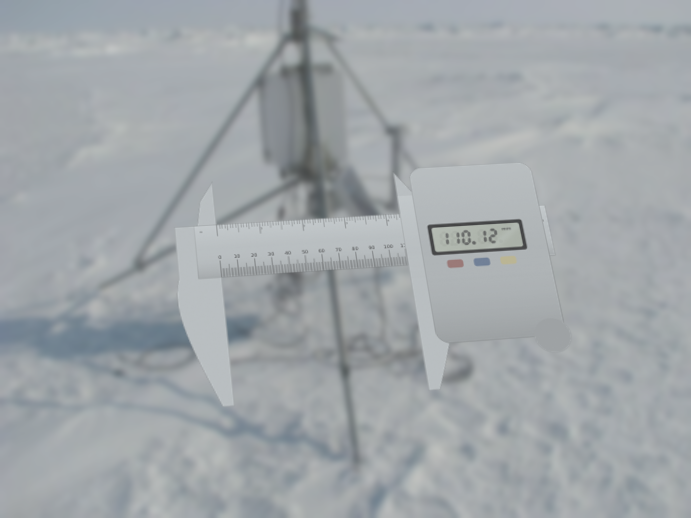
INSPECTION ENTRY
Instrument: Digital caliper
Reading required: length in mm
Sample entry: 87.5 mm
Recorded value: 110.12 mm
